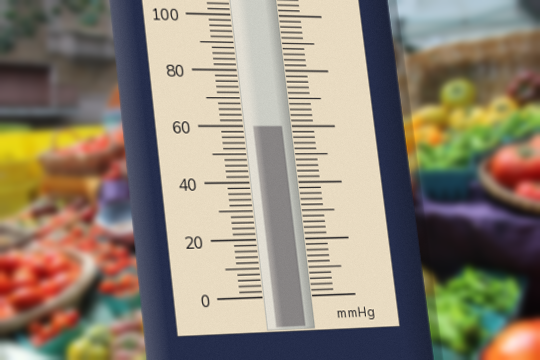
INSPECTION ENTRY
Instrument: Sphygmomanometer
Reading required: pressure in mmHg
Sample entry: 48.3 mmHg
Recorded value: 60 mmHg
